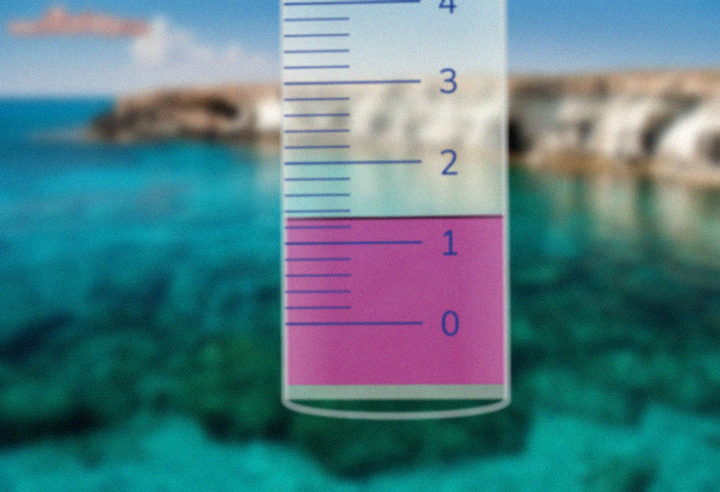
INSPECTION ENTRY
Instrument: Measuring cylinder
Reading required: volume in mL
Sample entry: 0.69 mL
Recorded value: 1.3 mL
